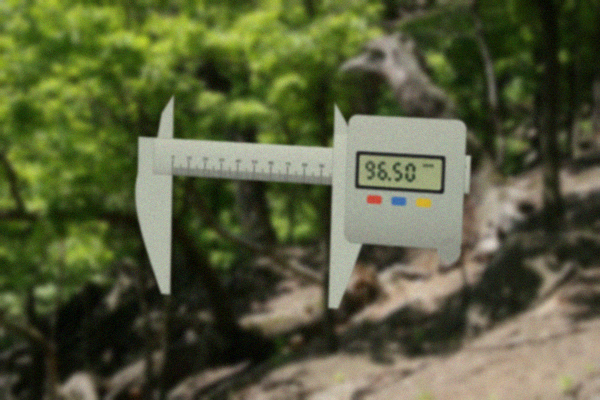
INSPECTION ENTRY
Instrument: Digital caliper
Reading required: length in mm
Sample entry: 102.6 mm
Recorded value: 96.50 mm
